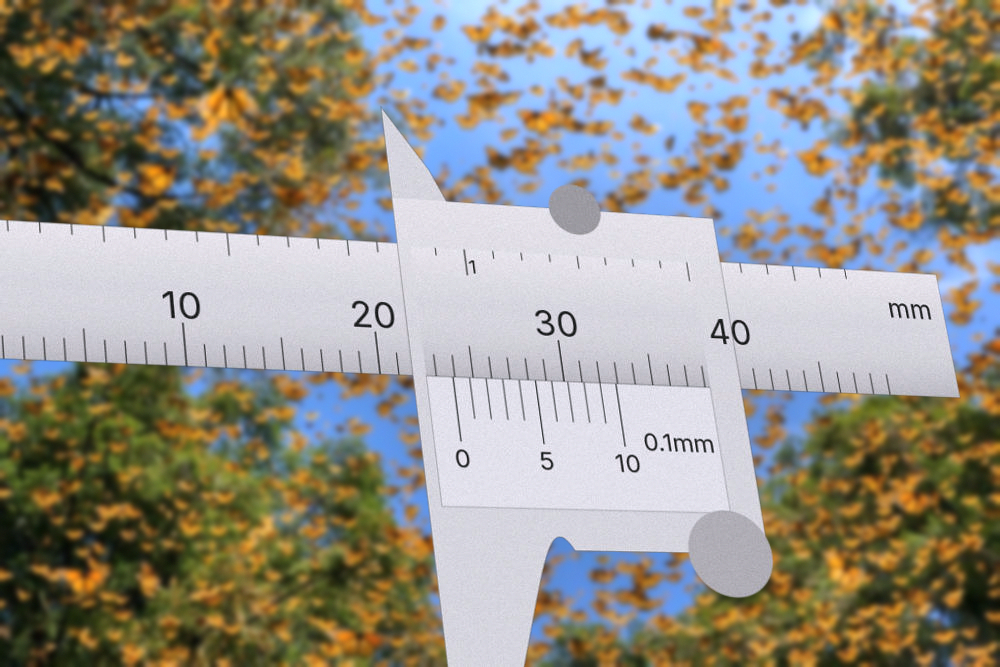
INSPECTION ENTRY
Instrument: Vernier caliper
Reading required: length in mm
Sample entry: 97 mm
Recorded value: 23.9 mm
